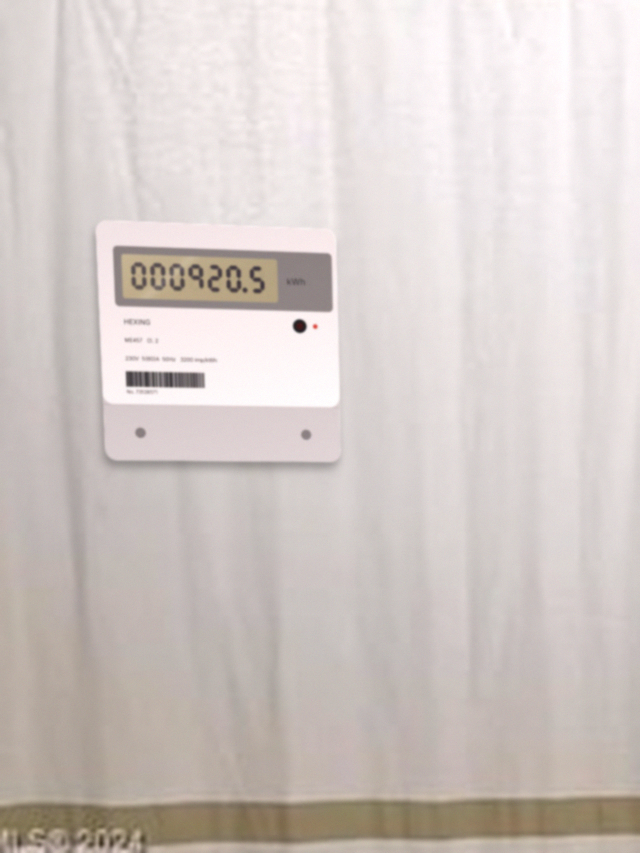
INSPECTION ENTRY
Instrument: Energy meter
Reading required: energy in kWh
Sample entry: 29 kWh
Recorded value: 920.5 kWh
